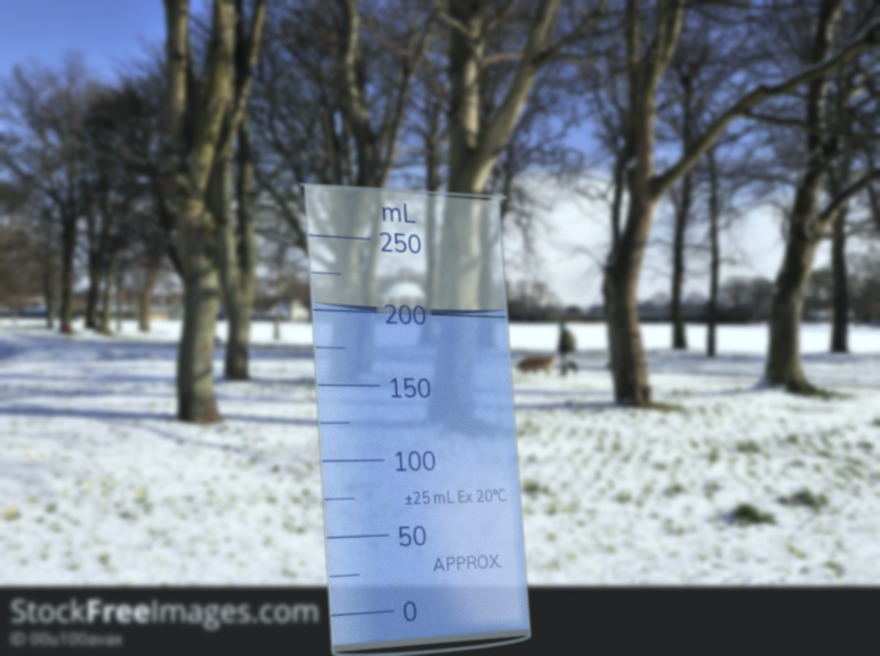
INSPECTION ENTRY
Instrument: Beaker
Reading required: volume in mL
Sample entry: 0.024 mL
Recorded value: 200 mL
